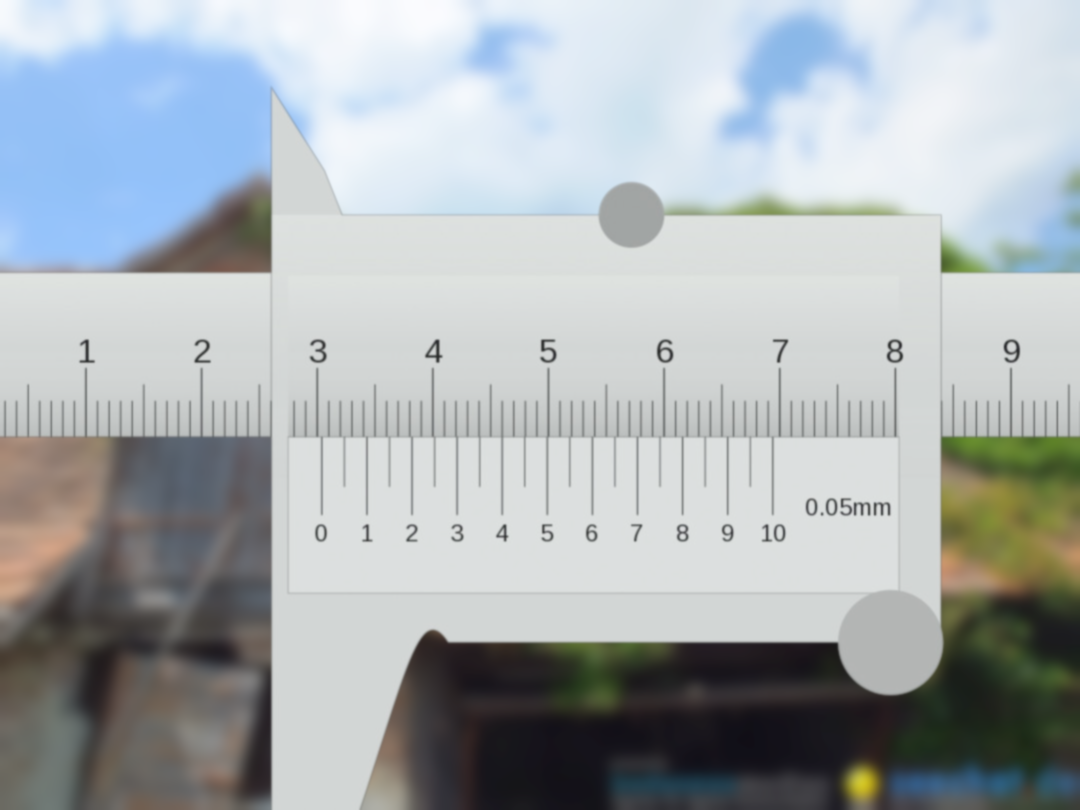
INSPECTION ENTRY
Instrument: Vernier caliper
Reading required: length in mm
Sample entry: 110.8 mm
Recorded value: 30.4 mm
